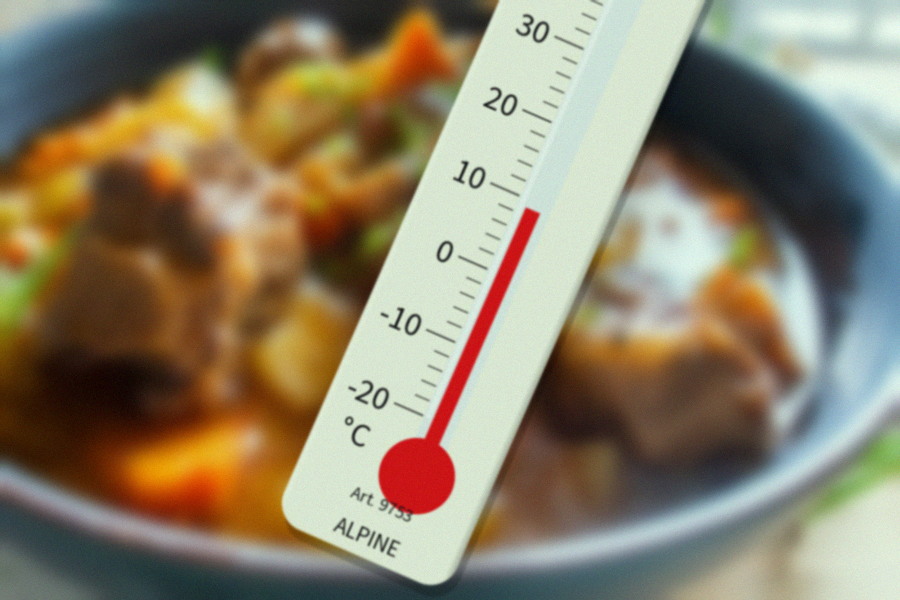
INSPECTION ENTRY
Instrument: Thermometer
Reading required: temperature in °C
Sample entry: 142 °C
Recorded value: 9 °C
